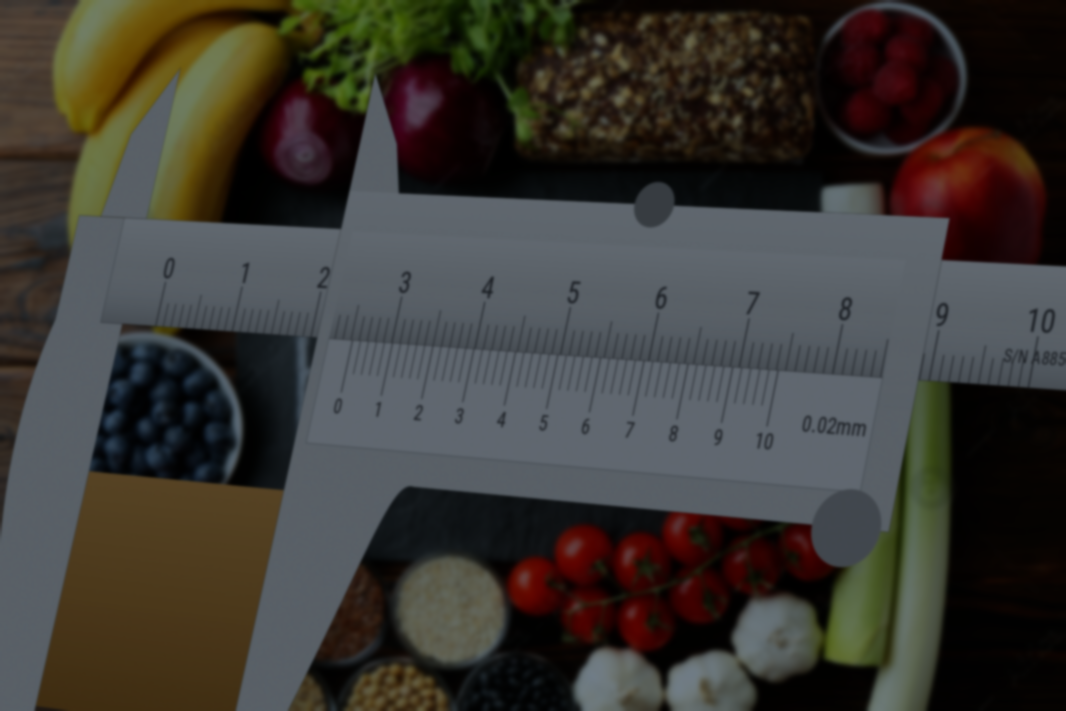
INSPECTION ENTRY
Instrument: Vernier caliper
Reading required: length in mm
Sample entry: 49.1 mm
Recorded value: 25.2 mm
